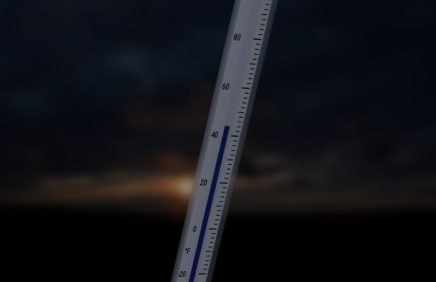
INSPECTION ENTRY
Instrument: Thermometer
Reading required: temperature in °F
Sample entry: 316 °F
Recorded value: 44 °F
